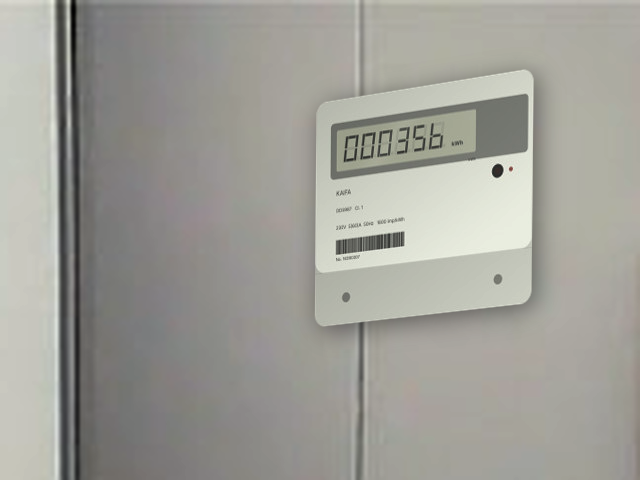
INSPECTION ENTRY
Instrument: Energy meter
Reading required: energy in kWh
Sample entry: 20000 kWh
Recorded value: 356 kWh
